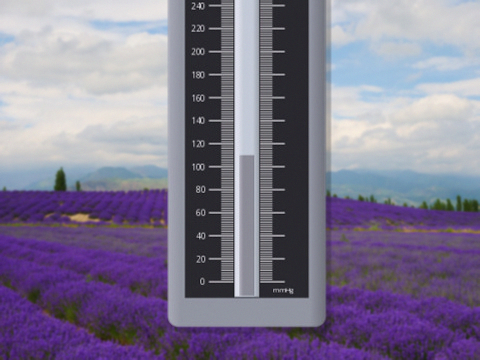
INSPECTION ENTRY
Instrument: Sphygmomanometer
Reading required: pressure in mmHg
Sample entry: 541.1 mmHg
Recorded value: 110 mmHg
